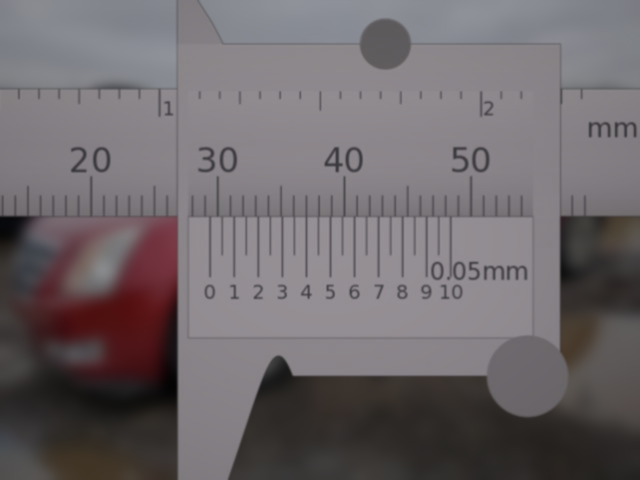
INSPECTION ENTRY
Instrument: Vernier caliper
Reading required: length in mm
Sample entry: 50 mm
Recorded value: 29.4 mm
